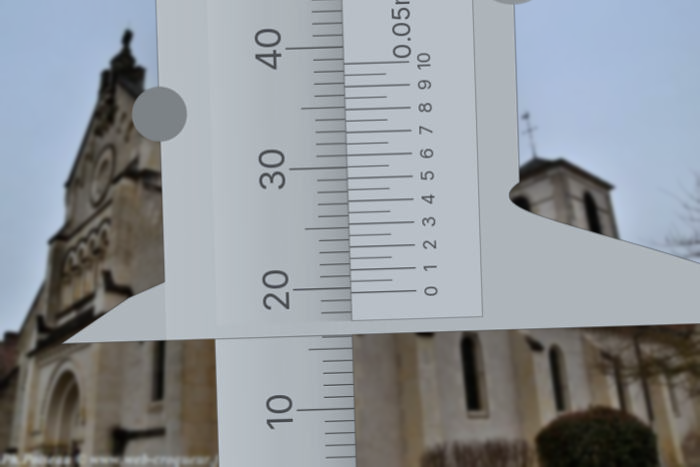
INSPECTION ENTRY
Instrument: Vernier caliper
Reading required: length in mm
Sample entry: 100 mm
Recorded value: 19.6 mm
